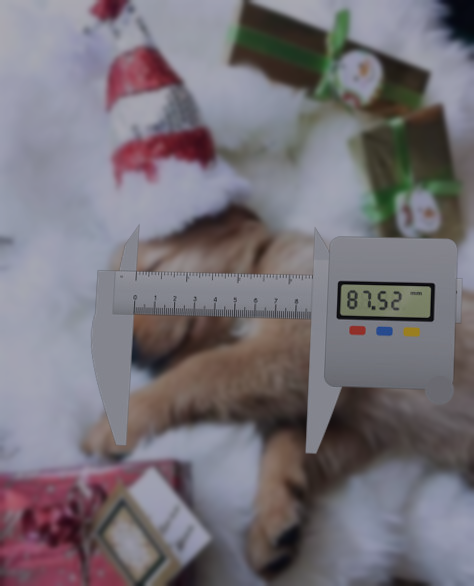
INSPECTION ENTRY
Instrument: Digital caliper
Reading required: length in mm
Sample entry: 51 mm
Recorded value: 87.52 mm
